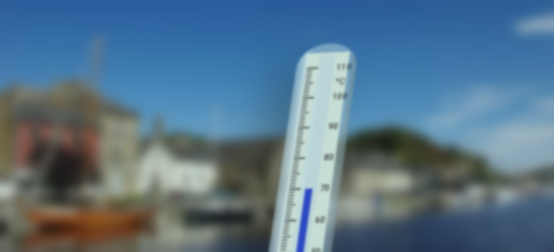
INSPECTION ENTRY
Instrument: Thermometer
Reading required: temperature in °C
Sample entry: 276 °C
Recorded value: 70 °C
